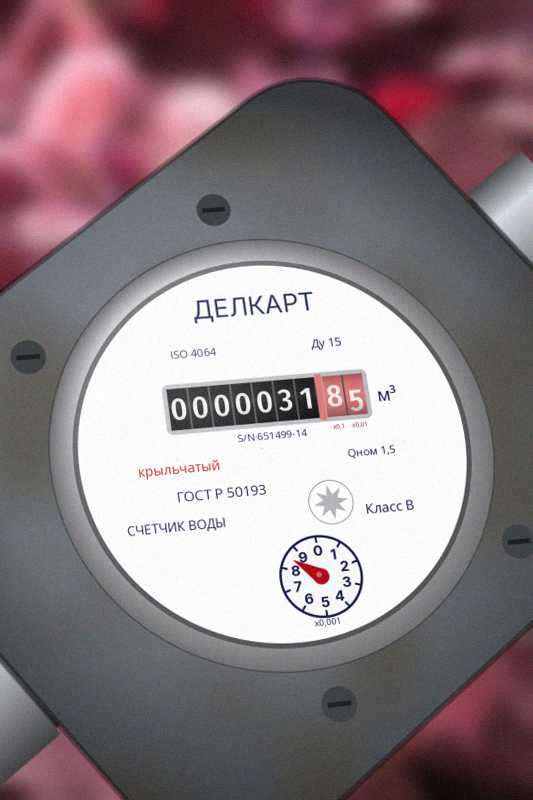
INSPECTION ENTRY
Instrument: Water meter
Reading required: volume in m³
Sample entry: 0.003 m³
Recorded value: 31.848 m³
